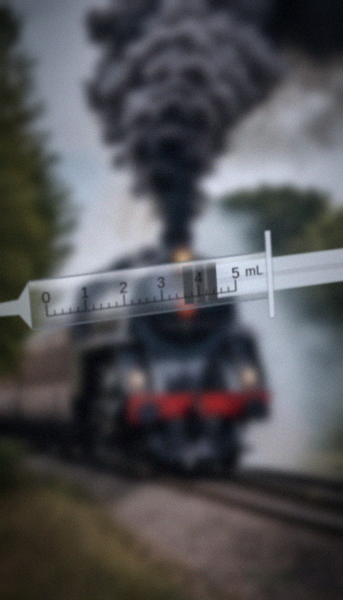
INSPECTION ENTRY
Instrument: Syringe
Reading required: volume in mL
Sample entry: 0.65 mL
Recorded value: 3.6 mL
